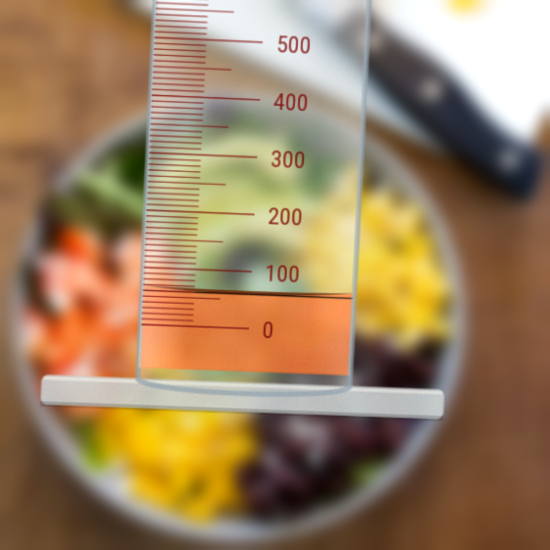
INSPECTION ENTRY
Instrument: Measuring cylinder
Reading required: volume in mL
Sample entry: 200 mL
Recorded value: 60 mL
